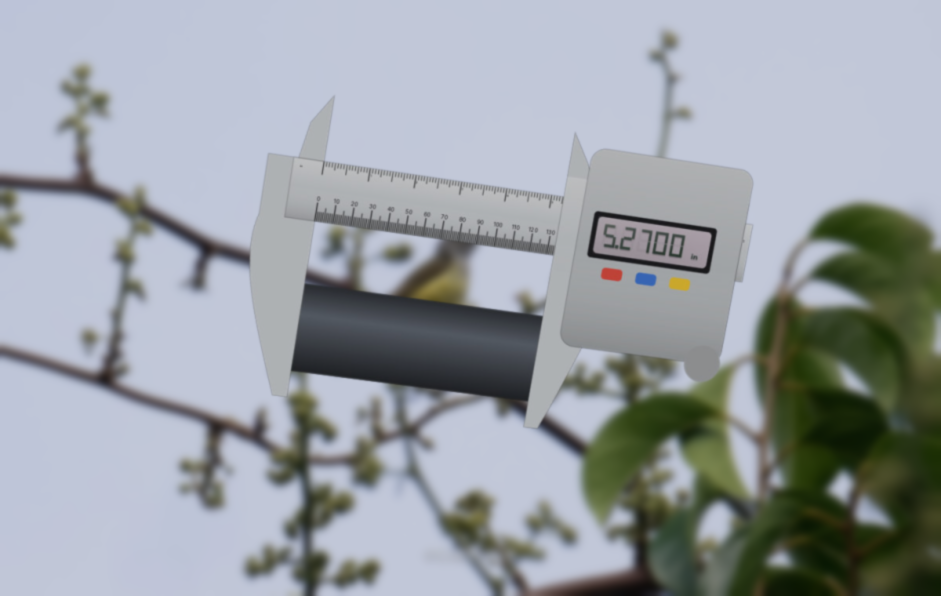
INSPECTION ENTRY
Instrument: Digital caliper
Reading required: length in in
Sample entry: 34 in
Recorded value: 5.2700 in
